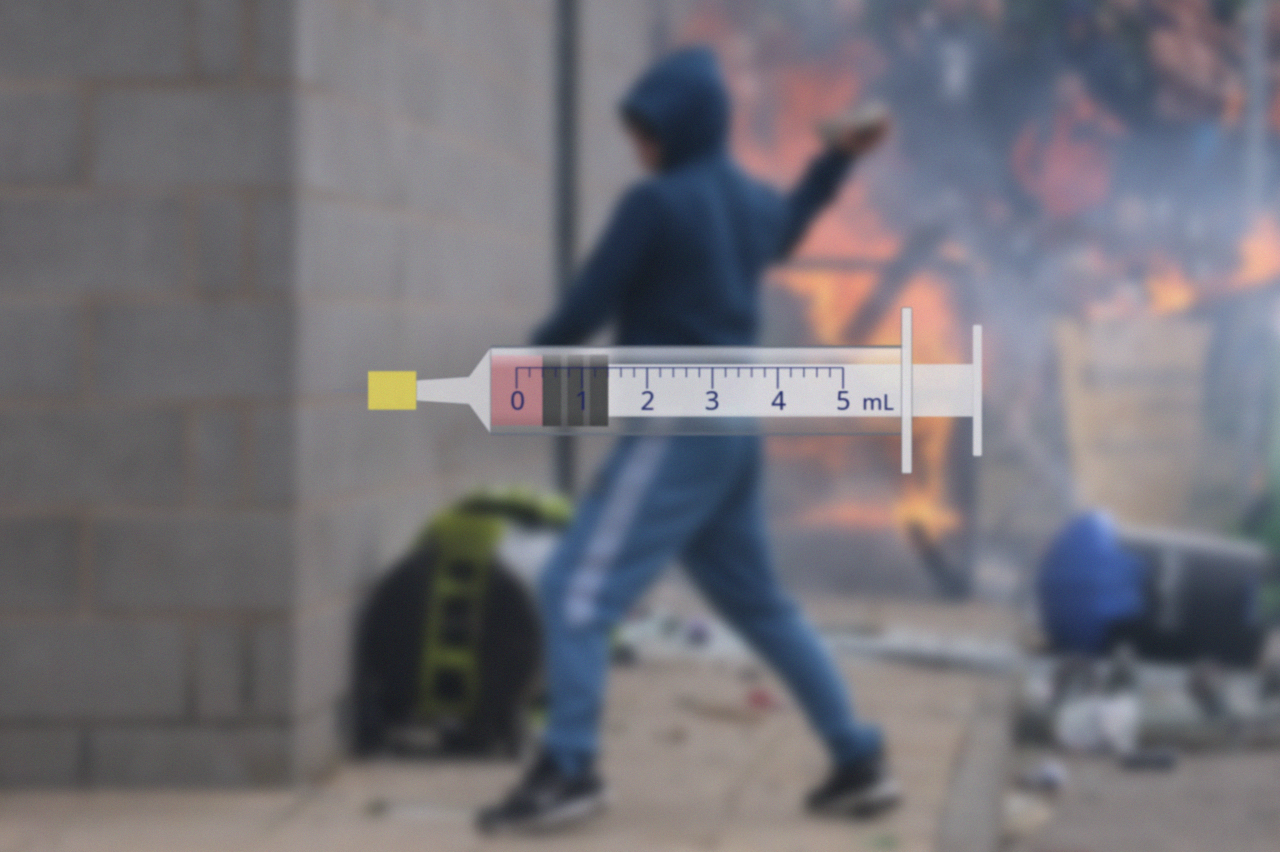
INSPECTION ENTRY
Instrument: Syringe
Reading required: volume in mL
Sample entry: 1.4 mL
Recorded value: 0.4 mL
